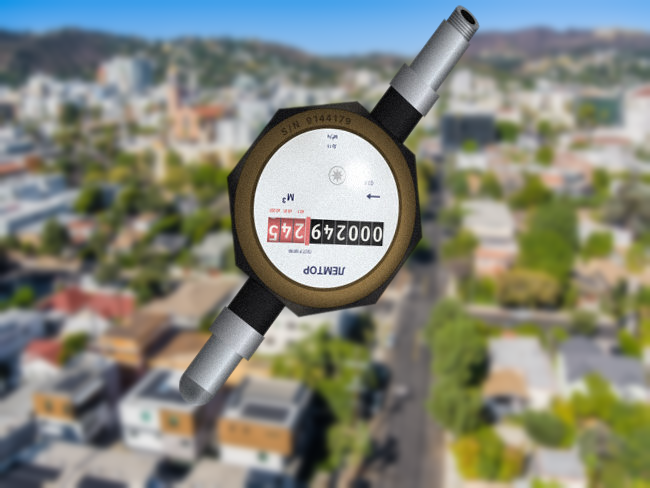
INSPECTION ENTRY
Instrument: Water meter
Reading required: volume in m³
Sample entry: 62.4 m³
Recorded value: 249.245 m³
